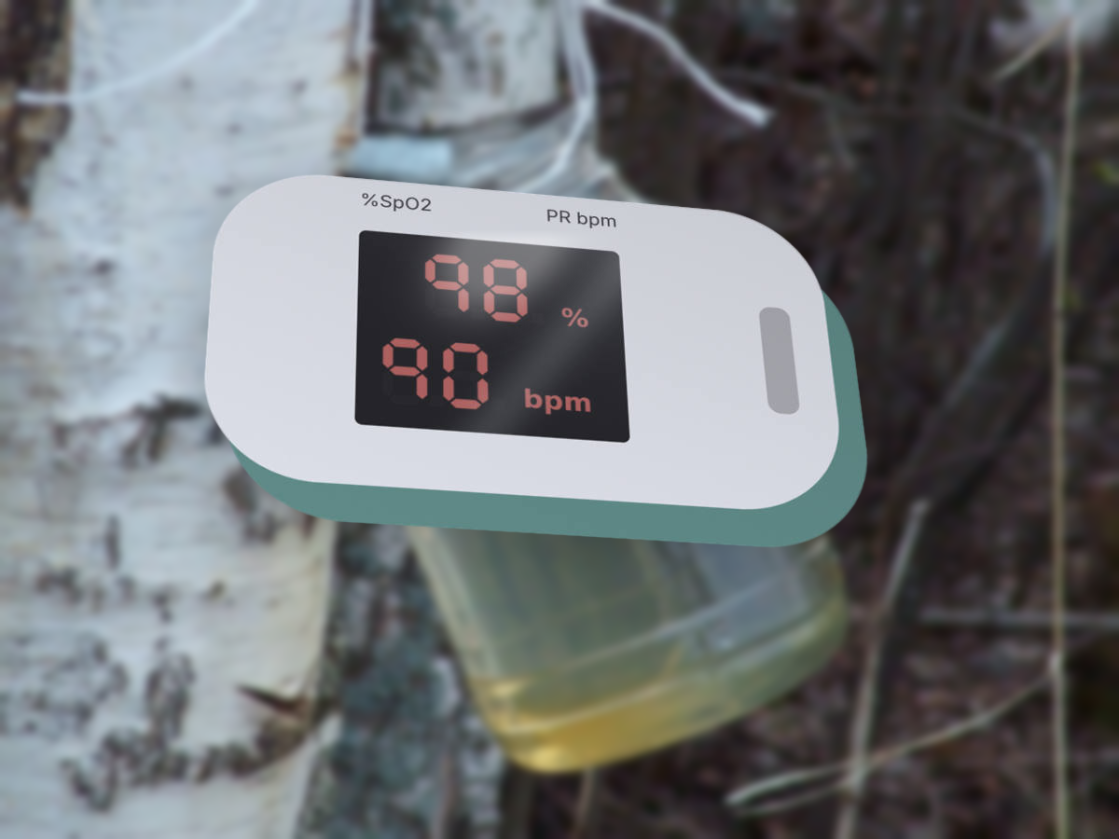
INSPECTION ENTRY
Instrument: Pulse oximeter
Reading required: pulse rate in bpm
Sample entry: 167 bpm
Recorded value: 90 bpm
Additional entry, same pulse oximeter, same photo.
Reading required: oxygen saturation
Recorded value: 98 %
